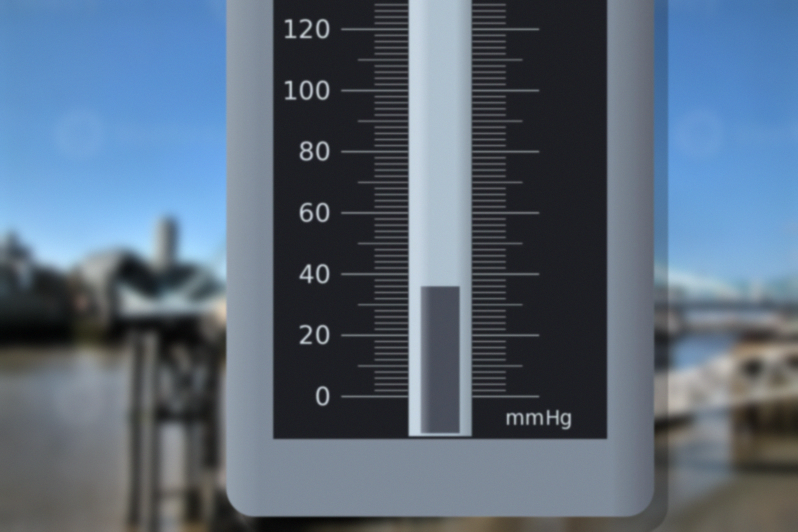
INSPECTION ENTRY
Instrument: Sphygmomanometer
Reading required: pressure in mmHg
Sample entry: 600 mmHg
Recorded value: 36 mmHg
